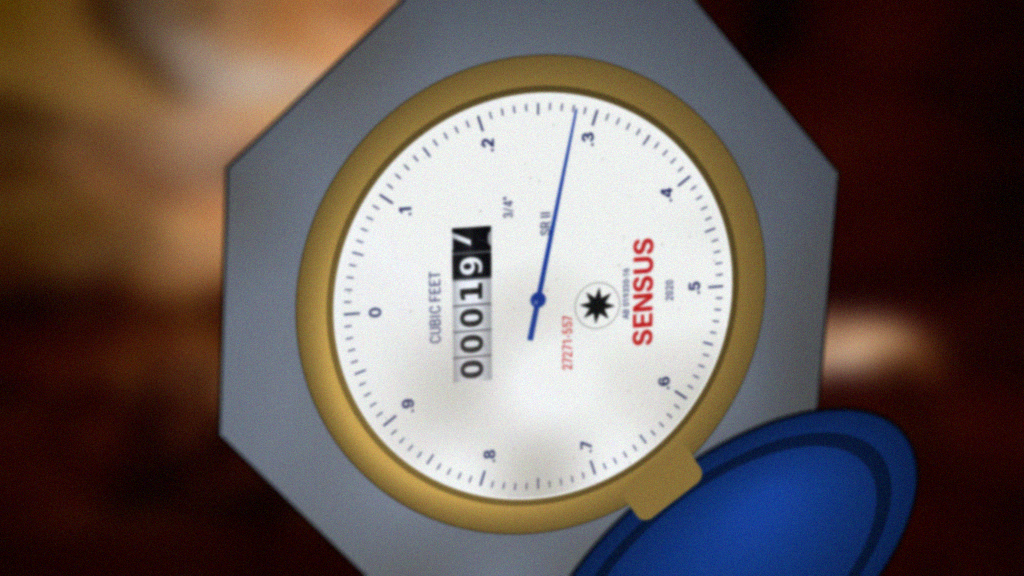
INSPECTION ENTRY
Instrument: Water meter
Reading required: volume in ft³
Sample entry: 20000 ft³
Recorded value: 197.28 ft³
